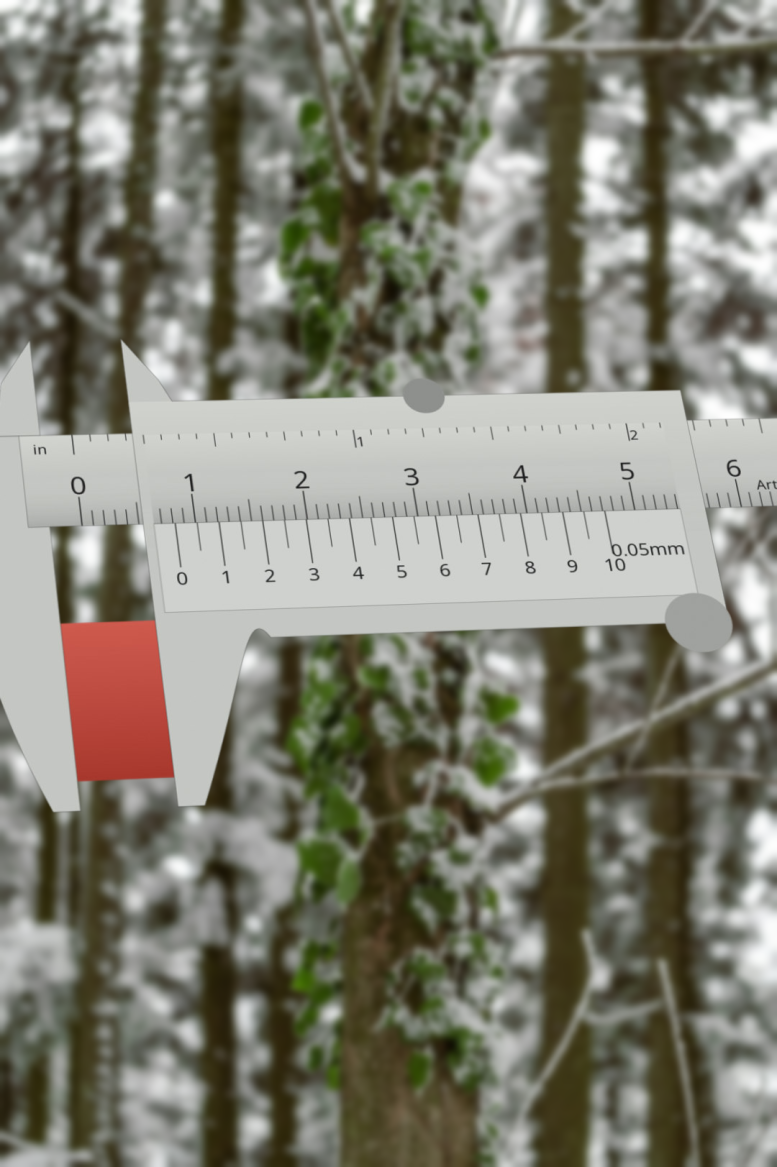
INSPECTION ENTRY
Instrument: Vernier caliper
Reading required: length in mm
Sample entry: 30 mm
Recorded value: 8.2 mm
